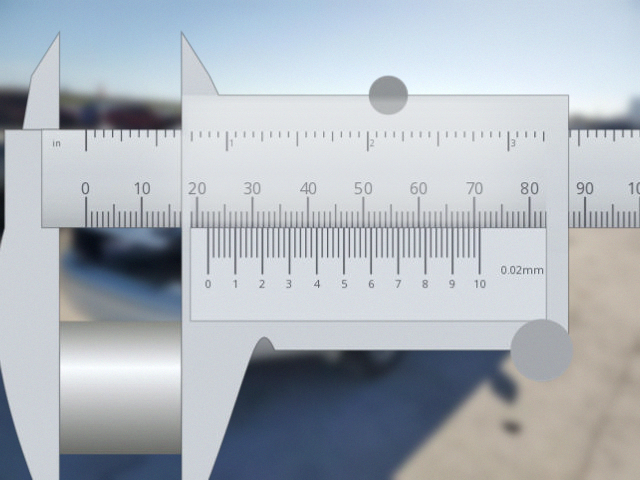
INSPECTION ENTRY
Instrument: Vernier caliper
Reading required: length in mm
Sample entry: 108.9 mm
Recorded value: 22.0 mm
